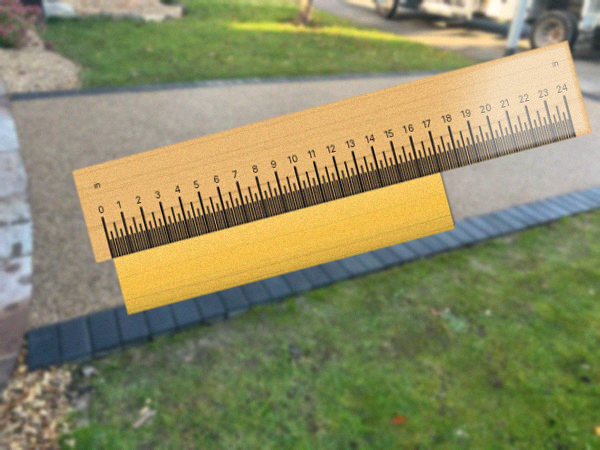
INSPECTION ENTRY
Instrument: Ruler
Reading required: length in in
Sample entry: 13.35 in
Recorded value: 17 in
